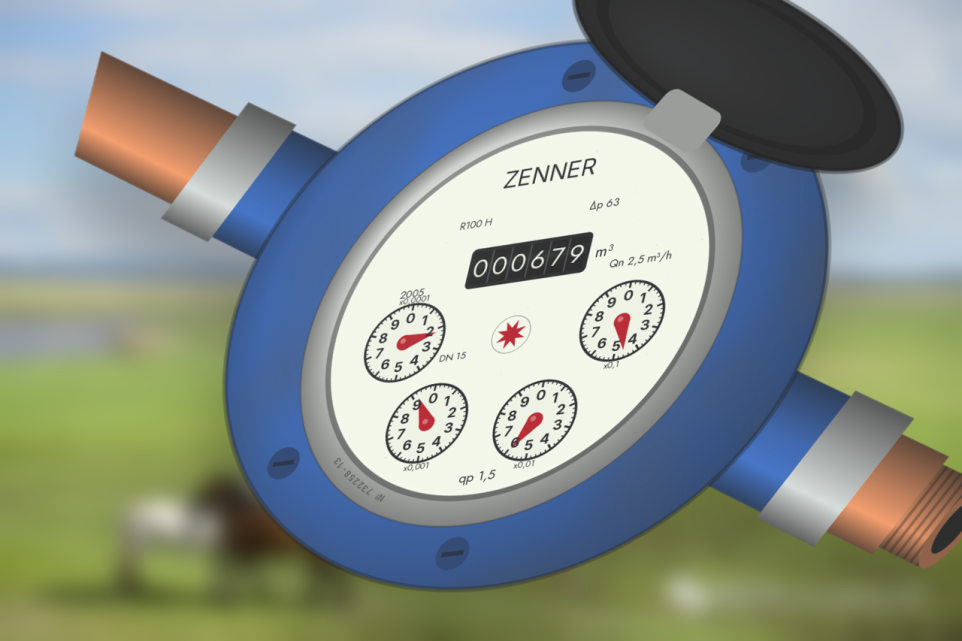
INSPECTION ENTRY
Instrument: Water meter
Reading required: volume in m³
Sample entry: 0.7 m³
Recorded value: 679.4592 m³
